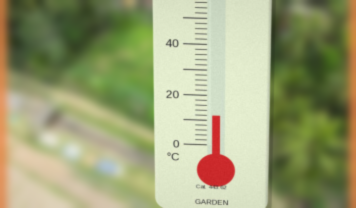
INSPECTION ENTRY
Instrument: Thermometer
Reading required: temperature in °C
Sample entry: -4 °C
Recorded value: 12 °C
